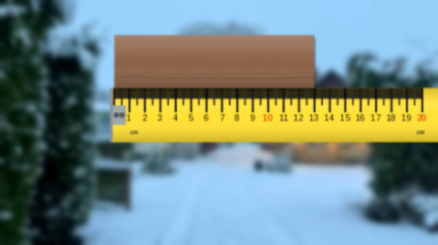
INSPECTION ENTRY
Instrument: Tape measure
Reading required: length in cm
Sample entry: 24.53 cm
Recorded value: 13 cm
